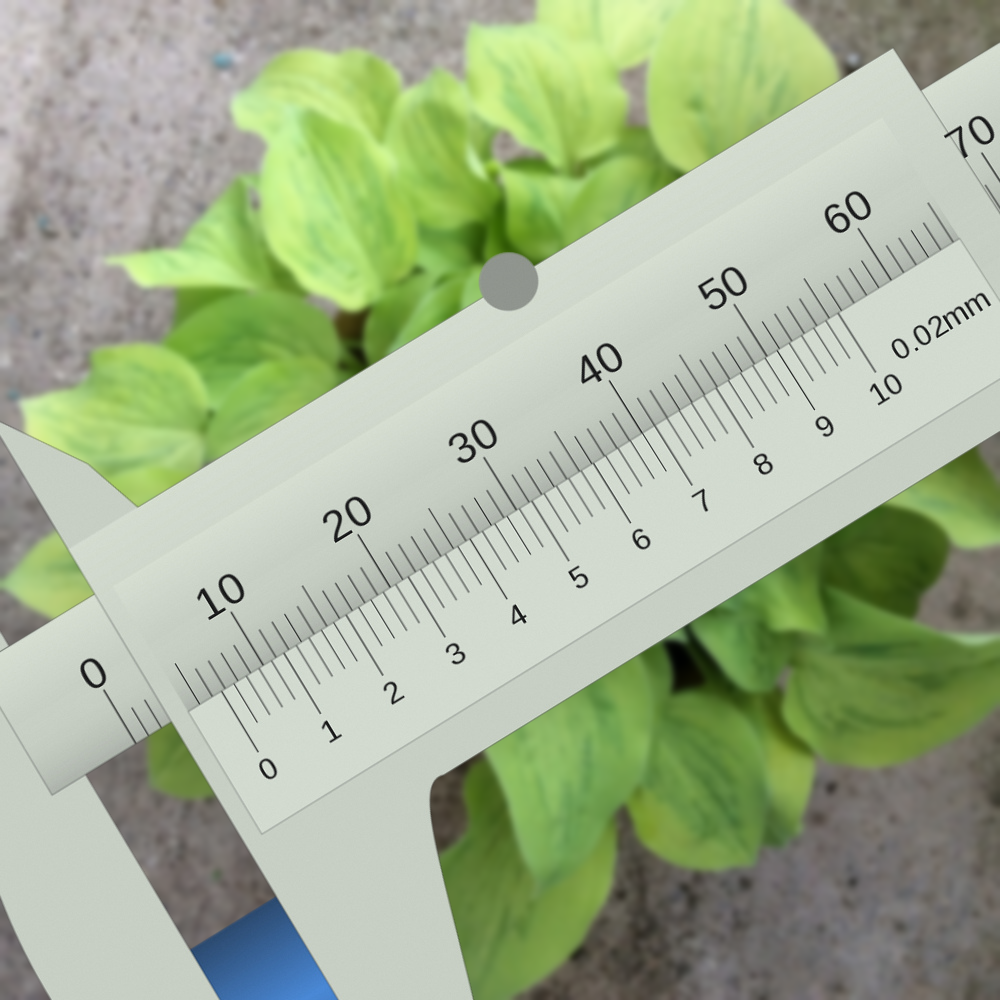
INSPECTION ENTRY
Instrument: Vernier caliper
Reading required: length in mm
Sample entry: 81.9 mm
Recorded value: 6.7 mm
